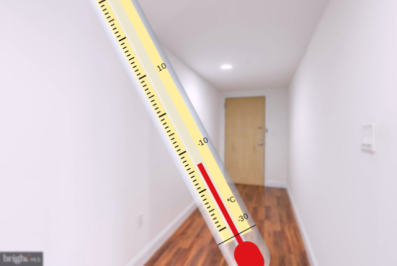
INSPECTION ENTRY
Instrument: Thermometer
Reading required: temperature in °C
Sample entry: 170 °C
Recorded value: -14 °C
